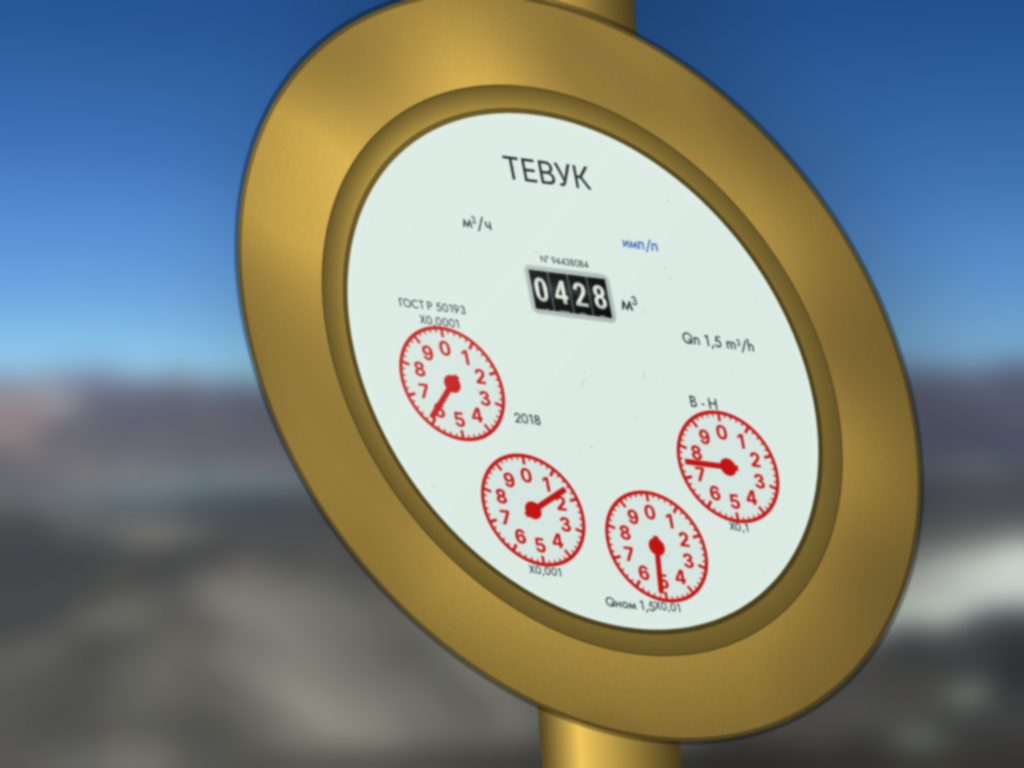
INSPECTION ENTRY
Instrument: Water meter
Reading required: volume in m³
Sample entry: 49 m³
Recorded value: 428.7516 m³
